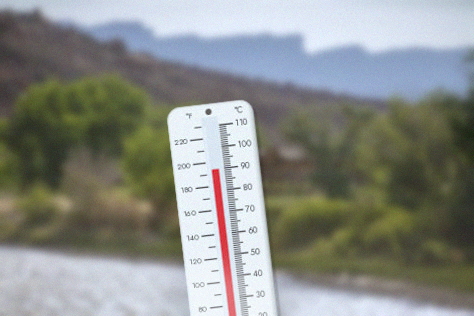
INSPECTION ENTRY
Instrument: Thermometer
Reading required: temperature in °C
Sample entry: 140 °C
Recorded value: 90 °C
